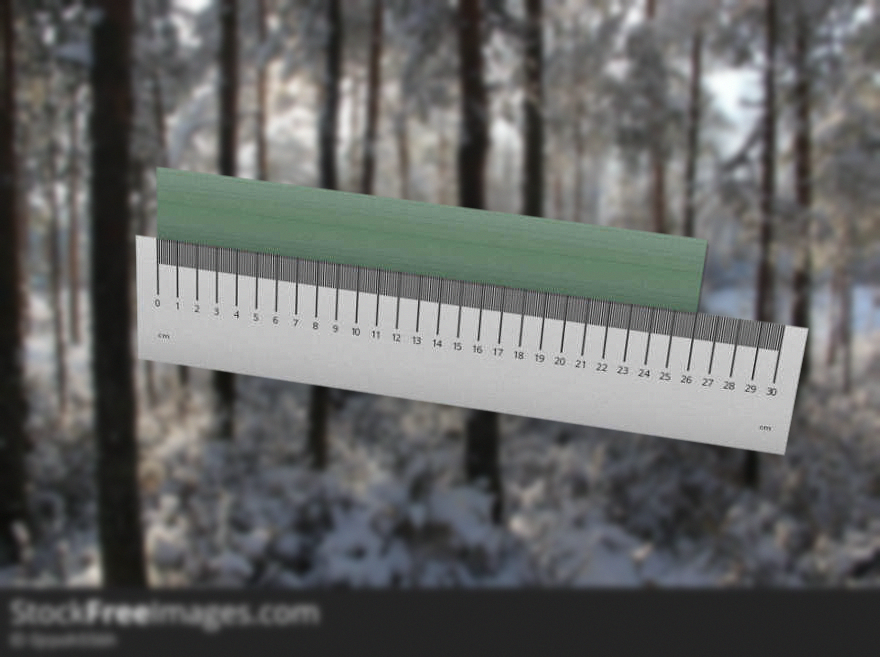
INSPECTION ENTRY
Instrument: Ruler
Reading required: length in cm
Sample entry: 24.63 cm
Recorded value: 26 cm
